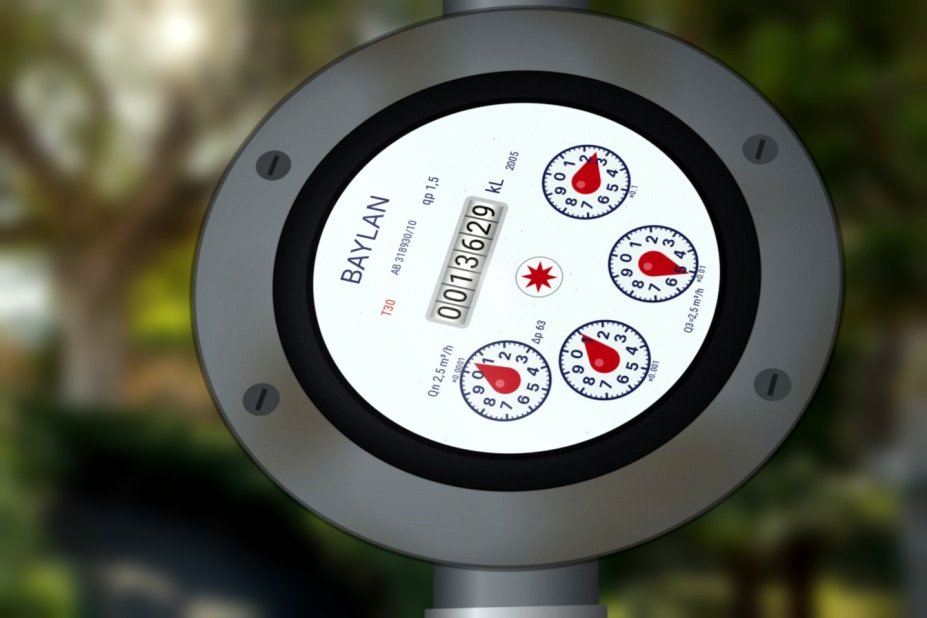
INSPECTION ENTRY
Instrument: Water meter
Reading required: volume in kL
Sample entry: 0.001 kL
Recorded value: 13629.2510 kL
